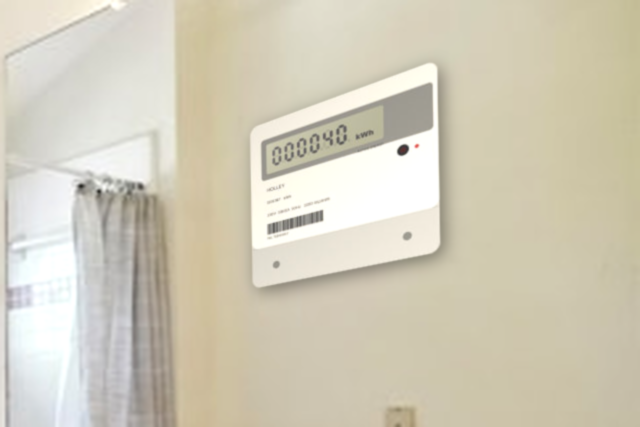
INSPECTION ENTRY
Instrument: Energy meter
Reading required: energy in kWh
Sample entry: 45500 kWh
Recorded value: 40 kWh
